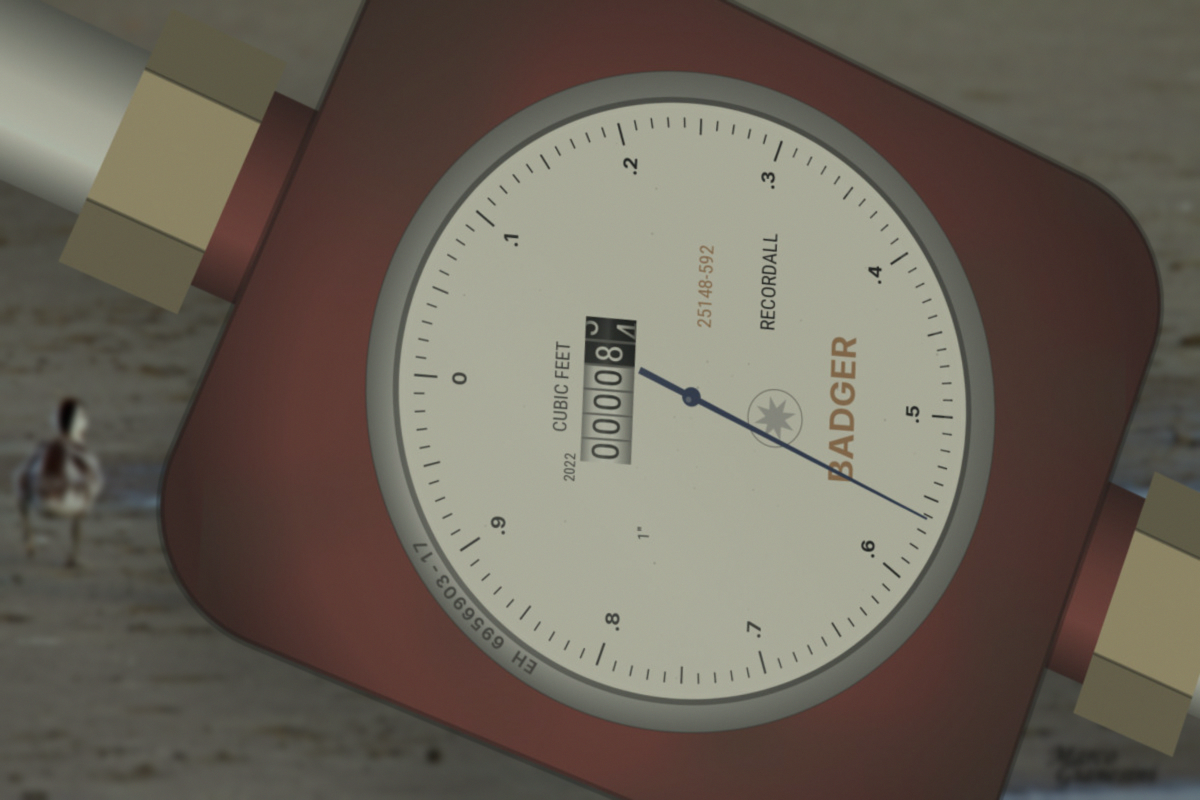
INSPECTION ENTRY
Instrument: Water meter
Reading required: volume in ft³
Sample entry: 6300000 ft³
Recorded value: 83.56 ft³
